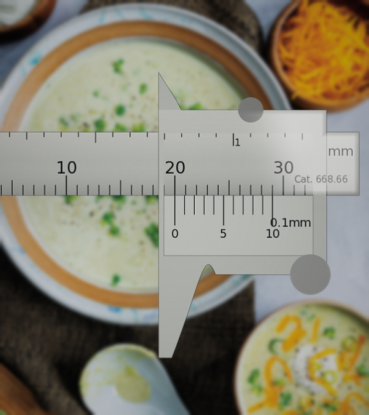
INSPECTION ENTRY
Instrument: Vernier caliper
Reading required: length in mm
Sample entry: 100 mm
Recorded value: 20.0 mm
